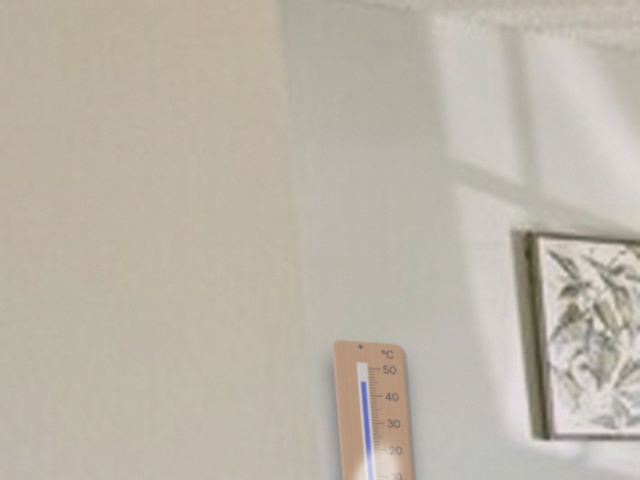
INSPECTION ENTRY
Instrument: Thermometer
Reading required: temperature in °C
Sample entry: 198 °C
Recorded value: 45 °C
